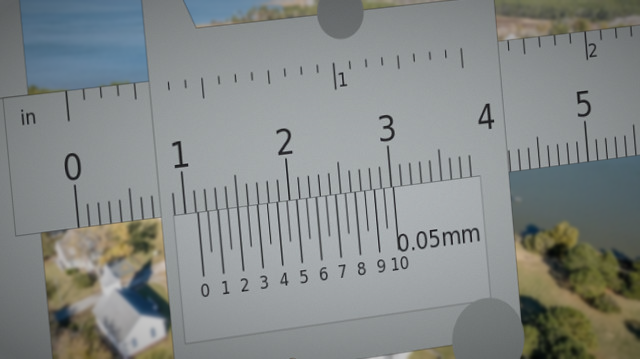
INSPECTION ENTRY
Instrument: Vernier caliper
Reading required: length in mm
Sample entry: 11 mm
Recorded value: 11.2 mm
